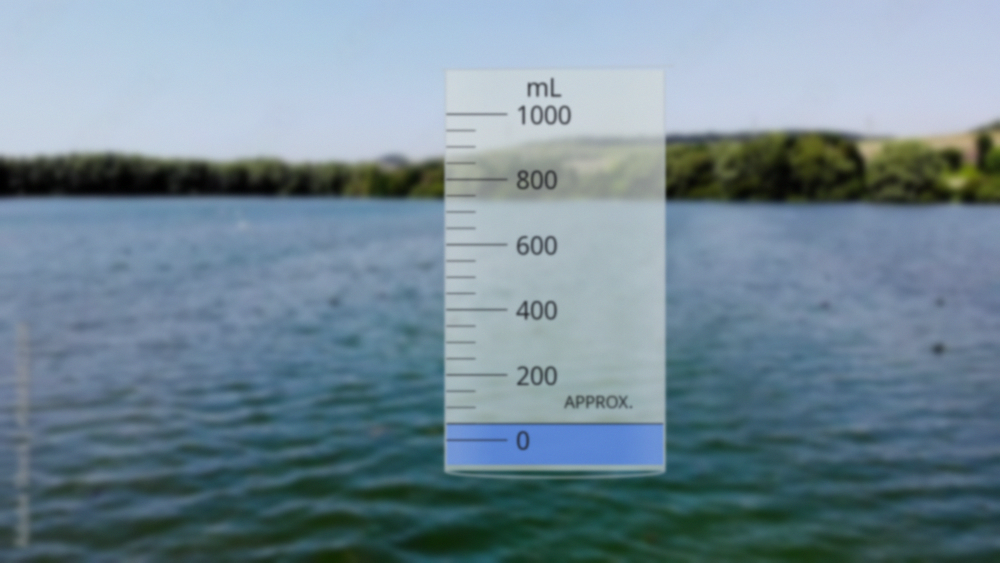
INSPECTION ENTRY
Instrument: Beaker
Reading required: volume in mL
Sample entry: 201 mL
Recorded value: 50 mL
